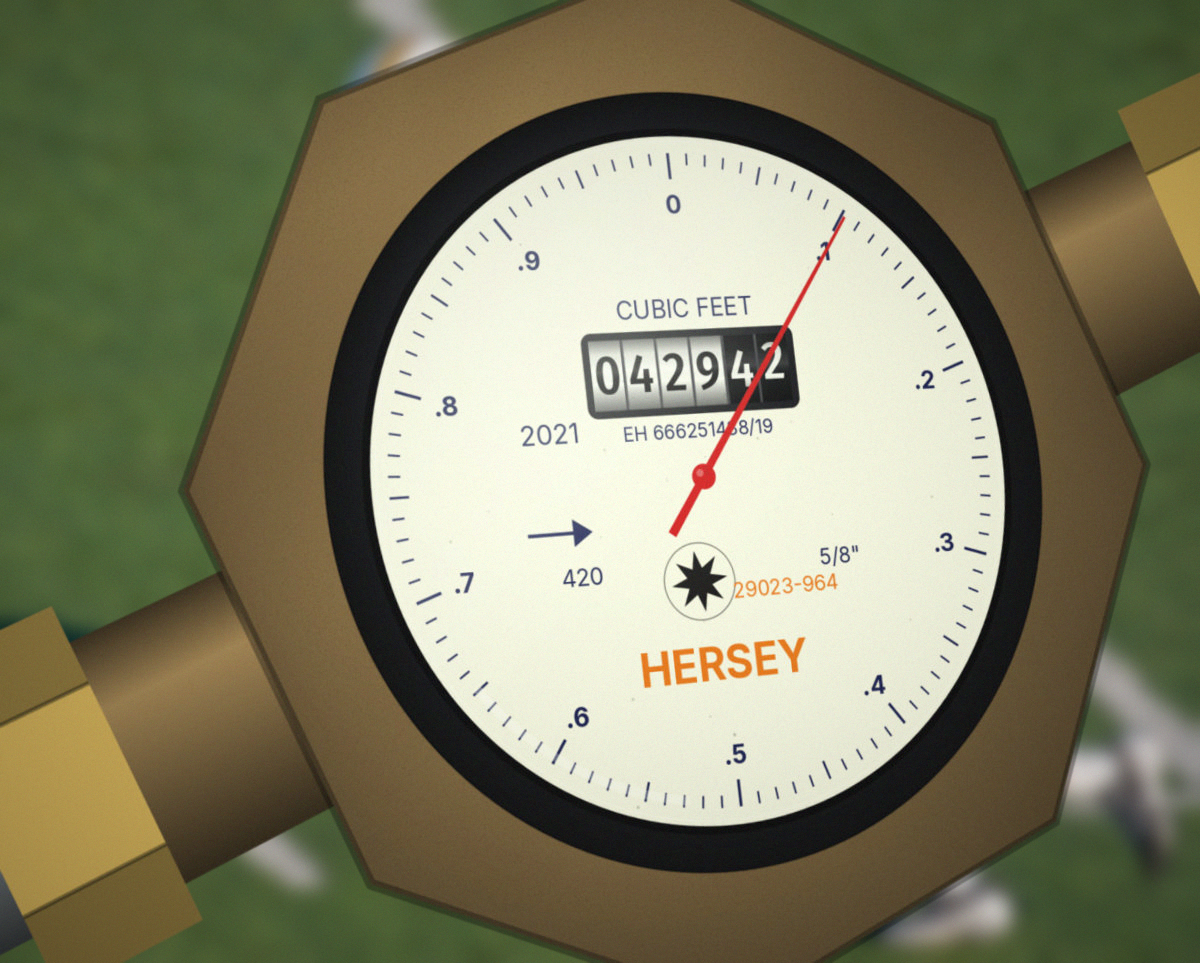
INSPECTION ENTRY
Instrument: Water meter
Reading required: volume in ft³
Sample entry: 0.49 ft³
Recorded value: 42942.10 ft³
